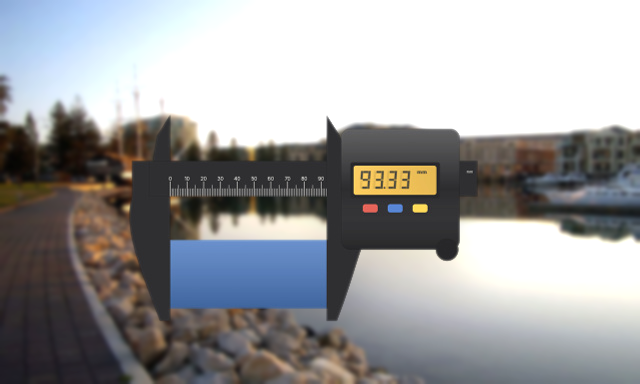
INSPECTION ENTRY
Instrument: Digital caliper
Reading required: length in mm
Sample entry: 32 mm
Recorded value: 93.33 mm
